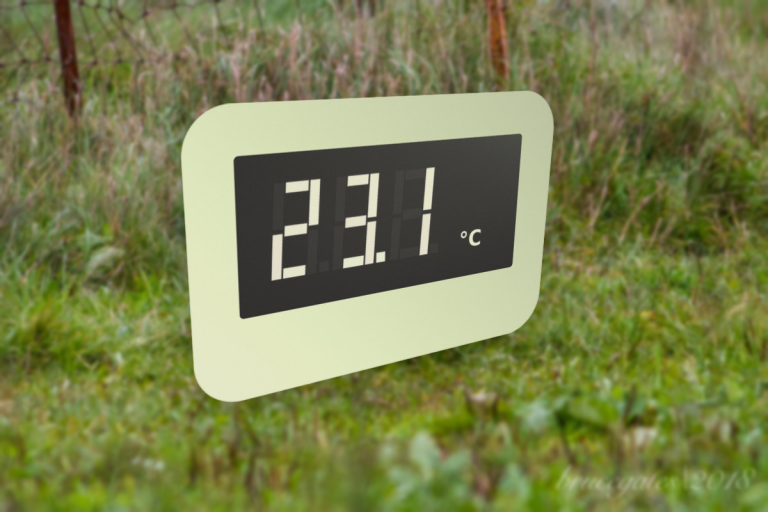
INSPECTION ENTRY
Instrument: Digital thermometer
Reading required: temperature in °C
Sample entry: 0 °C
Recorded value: 23.1 °C
